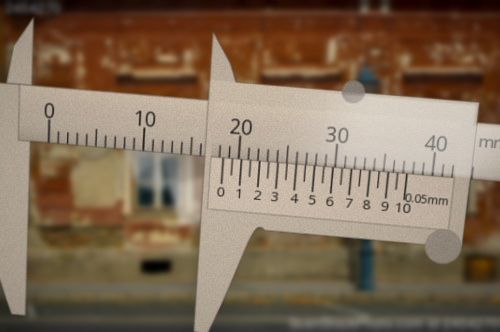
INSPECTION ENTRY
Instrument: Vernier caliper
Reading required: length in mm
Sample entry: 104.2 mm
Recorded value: 18.4 mm
